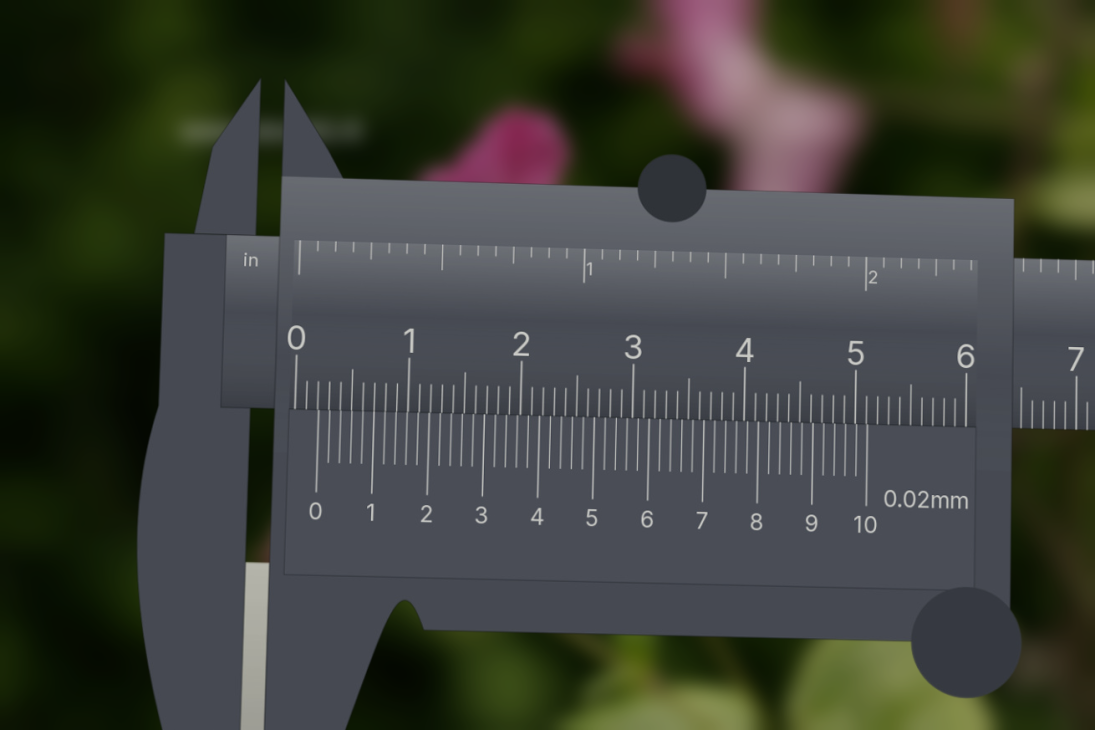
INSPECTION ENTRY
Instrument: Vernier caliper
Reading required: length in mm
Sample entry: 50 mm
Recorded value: 2.1 mm
